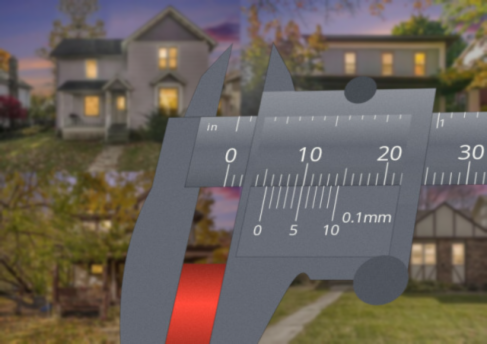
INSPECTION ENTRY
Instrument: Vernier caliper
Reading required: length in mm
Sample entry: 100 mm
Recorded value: 5.4 mm
